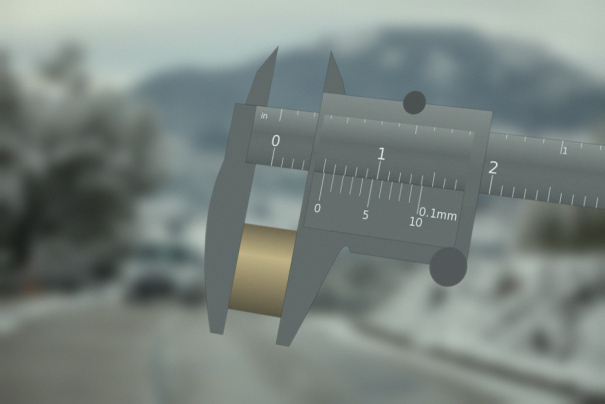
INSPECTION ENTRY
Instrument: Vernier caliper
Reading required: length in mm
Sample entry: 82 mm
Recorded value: 5.1 mm
